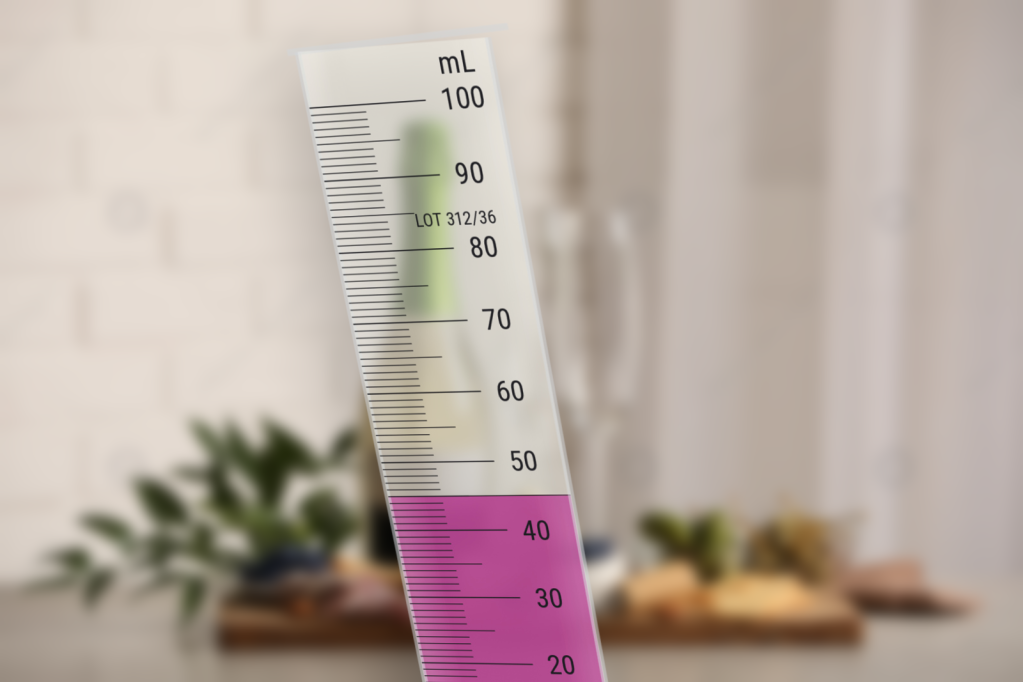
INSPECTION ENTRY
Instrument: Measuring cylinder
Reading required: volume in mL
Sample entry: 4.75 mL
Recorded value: 45 mL
